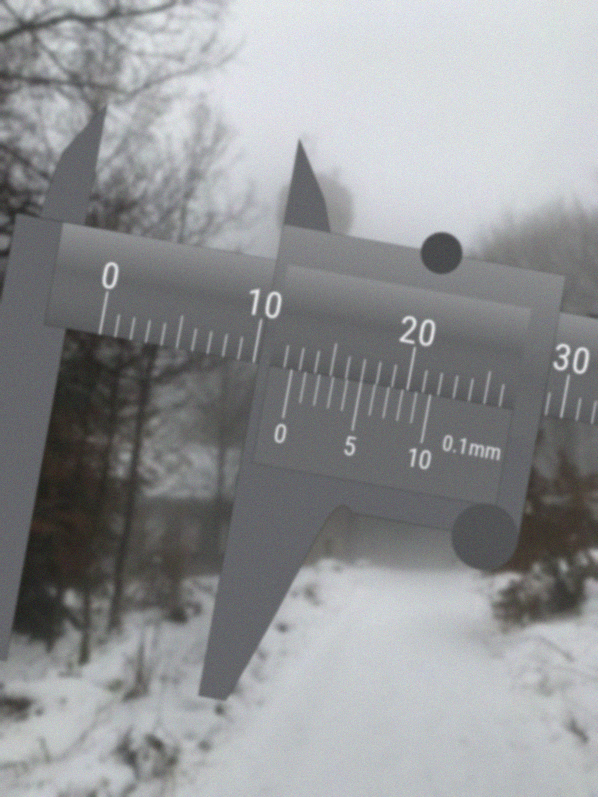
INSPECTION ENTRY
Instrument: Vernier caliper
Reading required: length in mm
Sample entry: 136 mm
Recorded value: 12.5 mm
